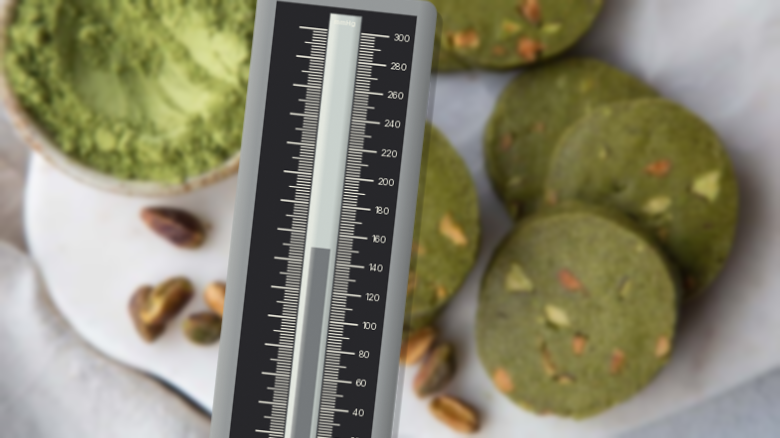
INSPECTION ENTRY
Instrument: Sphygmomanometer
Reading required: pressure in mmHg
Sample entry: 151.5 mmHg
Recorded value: 150 mmHg
